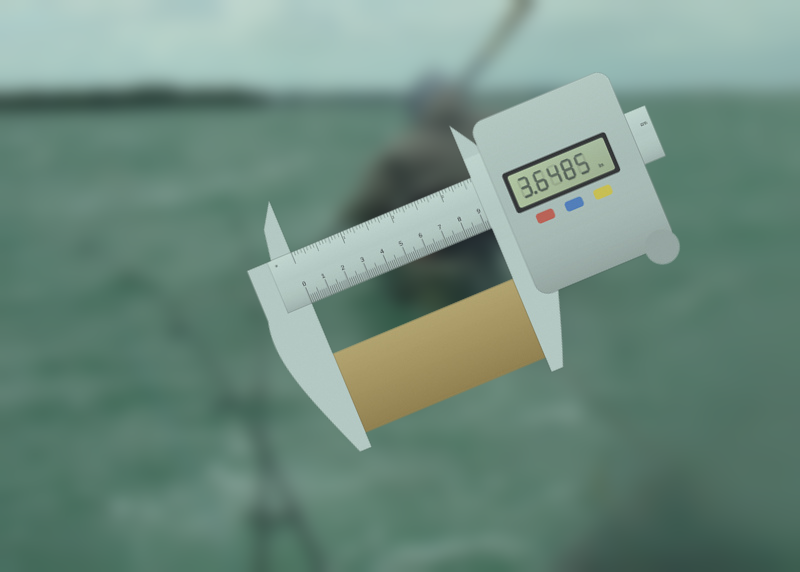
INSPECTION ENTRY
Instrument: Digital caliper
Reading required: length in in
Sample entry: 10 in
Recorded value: 3.6485 in
